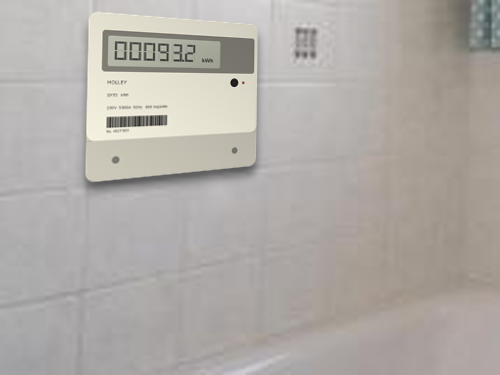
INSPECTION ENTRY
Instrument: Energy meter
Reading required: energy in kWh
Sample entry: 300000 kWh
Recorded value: 93.2 kWh
